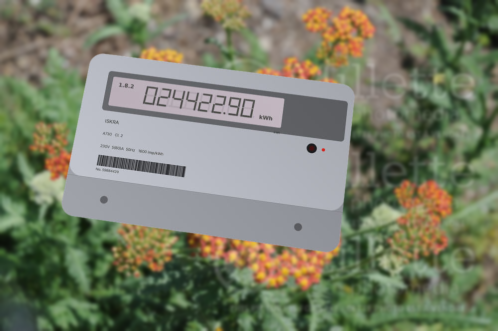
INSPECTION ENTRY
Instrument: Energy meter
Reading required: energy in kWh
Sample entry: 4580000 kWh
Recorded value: 24422.90 kWh
